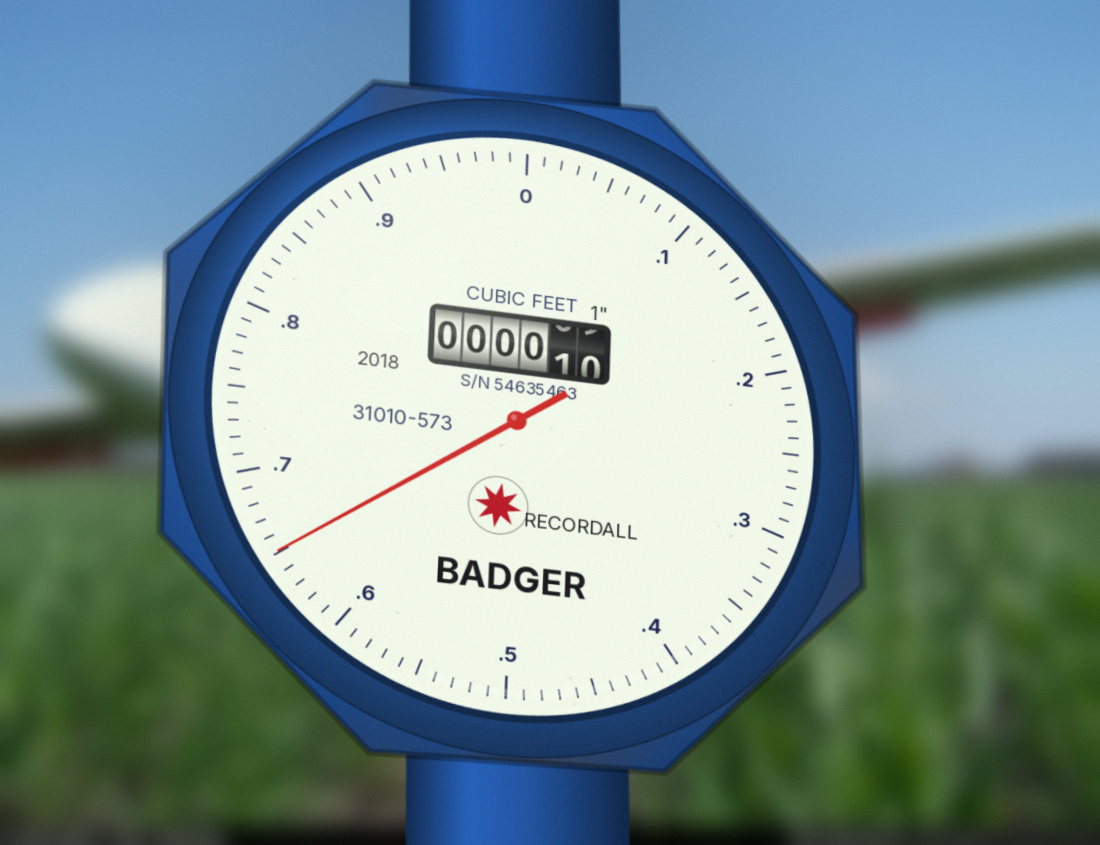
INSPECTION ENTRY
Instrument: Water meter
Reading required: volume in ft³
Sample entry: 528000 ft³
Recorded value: 9.65 ft³
